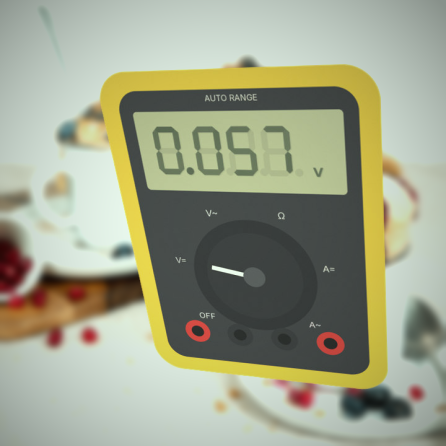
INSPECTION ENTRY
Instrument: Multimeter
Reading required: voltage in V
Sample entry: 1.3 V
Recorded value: 0.057 V
